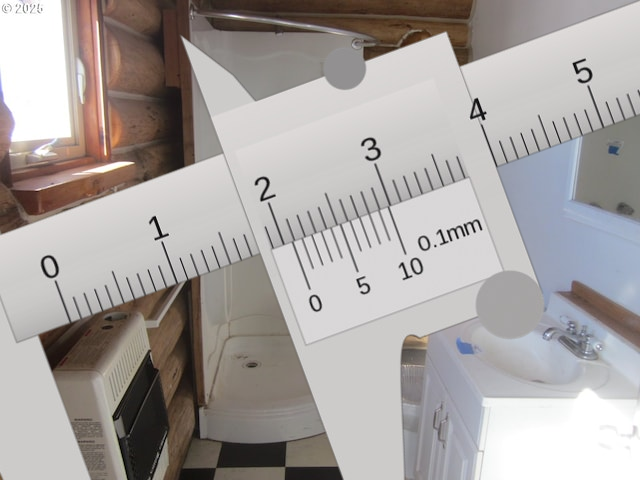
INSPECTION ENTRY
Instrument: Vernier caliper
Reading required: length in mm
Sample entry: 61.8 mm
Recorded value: 20.8 mm
